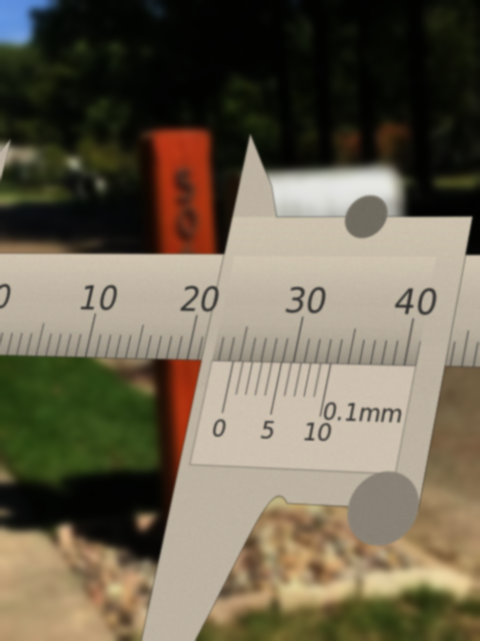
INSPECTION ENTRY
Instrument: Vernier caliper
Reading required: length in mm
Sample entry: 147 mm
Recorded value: 24.4 mm
